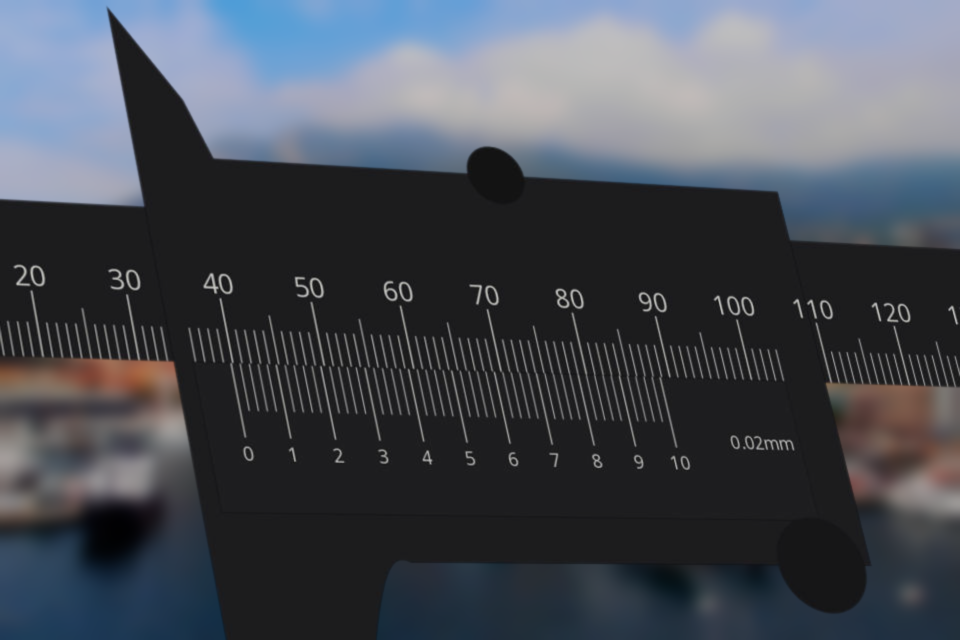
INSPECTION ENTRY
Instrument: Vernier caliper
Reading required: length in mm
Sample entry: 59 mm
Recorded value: 39.8 mm
